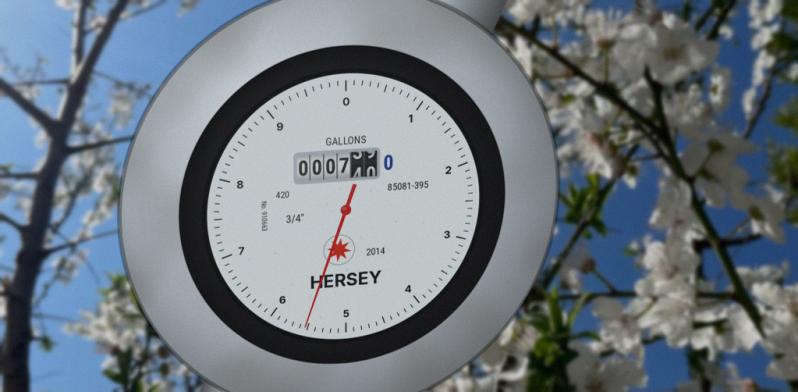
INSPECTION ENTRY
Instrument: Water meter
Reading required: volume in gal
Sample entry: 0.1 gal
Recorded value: 7395.5 gal
